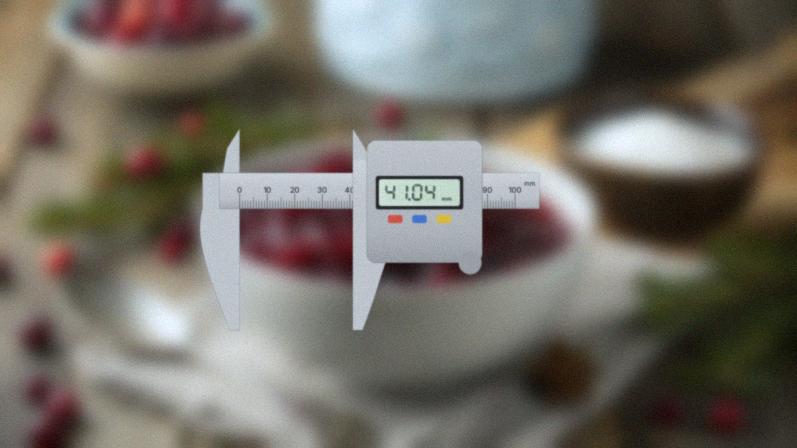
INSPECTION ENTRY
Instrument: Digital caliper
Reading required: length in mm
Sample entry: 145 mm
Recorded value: 41.04 mm
